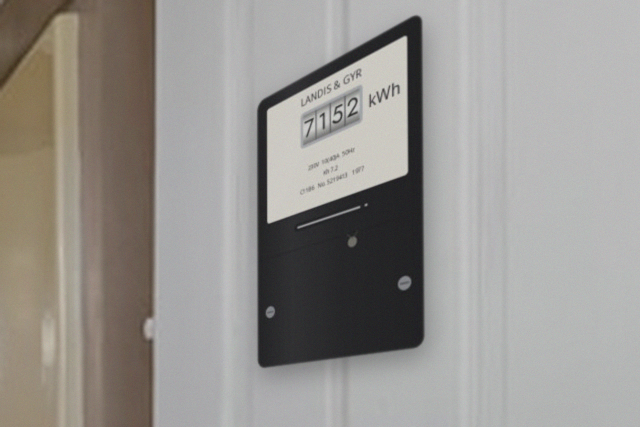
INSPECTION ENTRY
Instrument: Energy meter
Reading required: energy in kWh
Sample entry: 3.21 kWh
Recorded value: 7152 kWh
